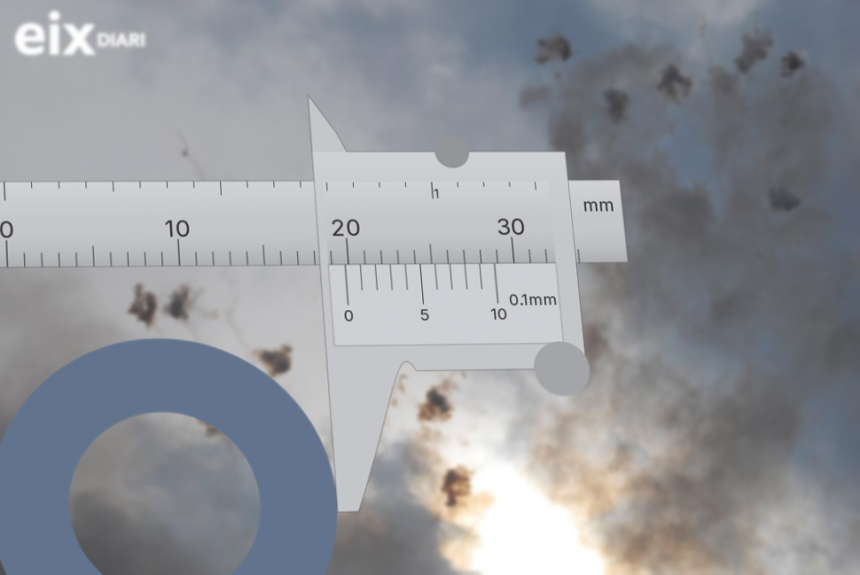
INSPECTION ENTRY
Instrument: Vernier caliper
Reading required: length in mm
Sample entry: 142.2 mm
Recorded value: 19.8 mm
